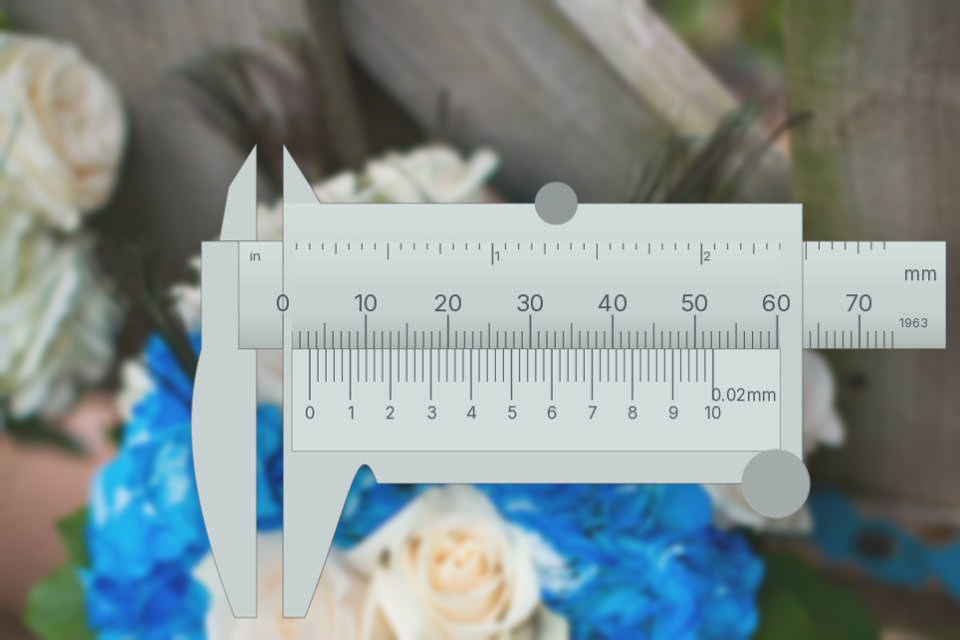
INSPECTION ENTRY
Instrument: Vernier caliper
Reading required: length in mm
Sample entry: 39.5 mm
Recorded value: 3.2 mm
